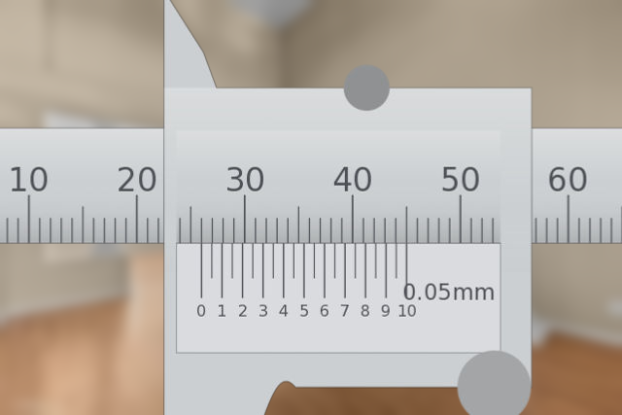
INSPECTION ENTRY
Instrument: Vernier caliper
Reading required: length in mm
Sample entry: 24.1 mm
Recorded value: 26.0 mm
